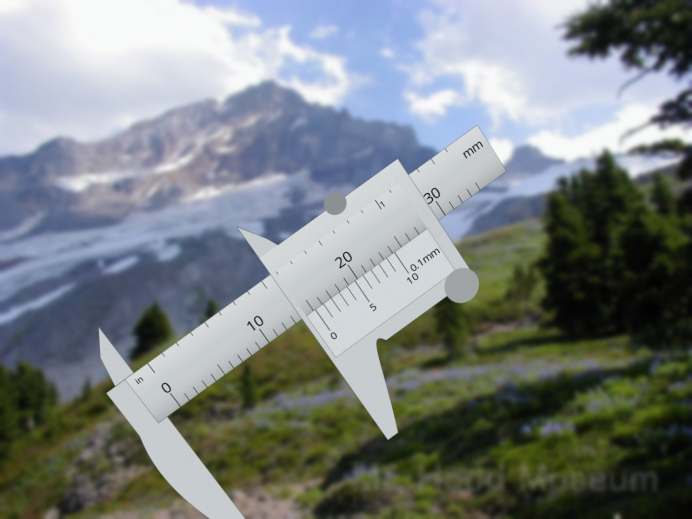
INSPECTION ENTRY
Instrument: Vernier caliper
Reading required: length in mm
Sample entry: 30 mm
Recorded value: 15.2 mm
